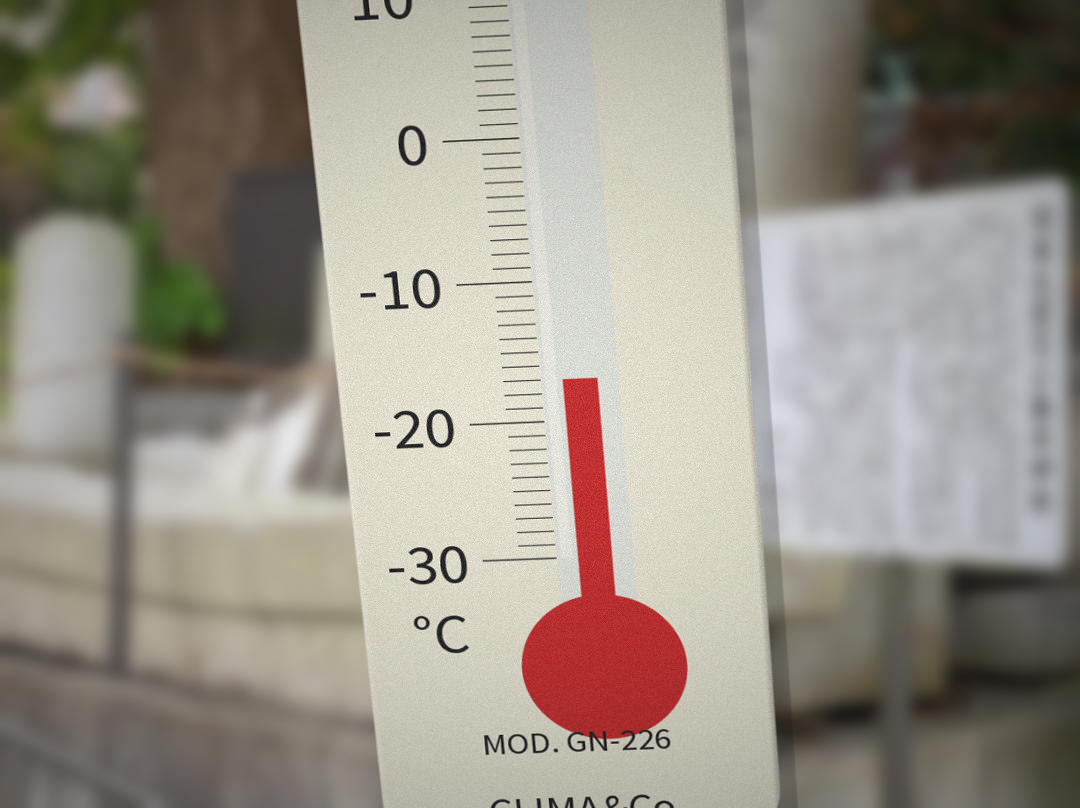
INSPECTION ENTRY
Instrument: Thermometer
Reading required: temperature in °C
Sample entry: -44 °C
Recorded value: -17 °C
